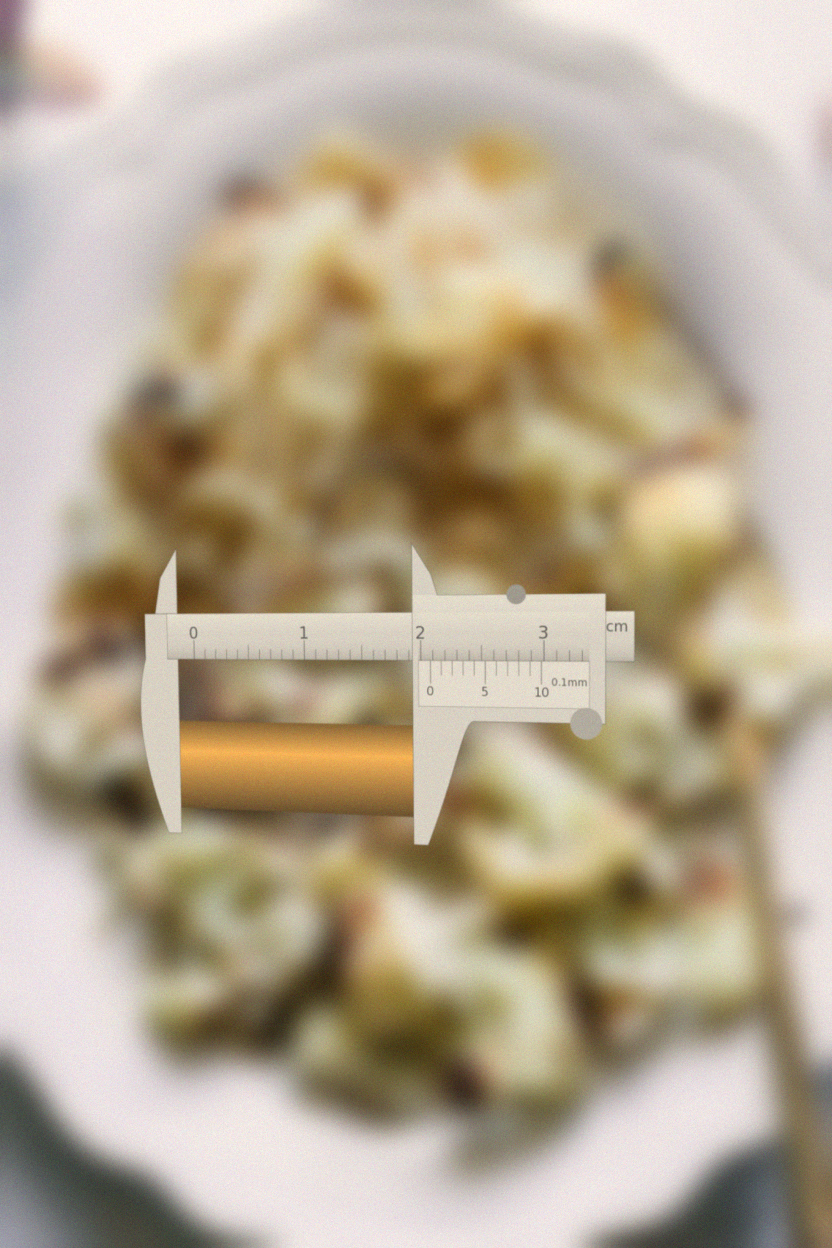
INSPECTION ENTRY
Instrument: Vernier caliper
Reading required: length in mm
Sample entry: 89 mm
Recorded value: 20.8 mm
